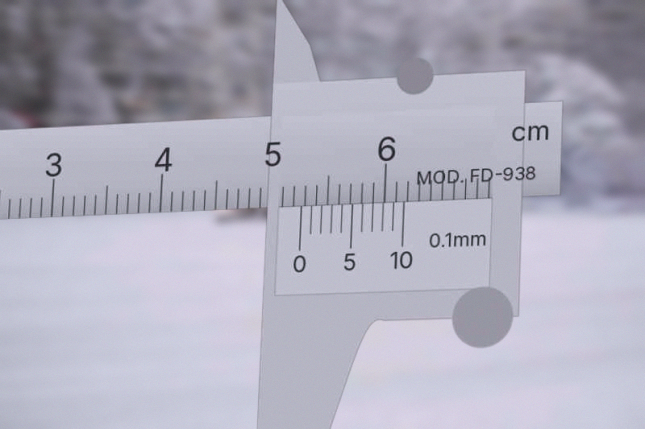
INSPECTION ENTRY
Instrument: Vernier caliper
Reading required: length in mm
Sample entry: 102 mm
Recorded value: 52.7 mm
